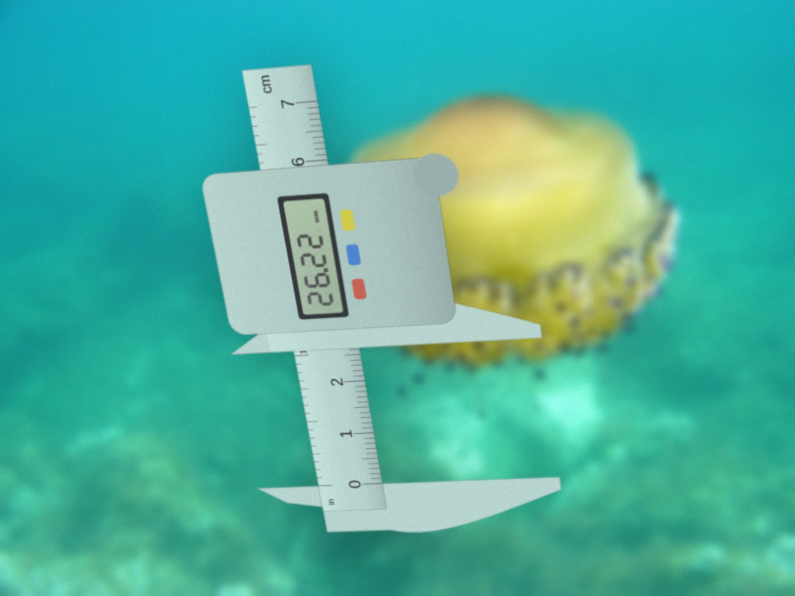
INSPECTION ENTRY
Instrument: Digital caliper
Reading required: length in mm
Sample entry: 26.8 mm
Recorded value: 26.22 mm
